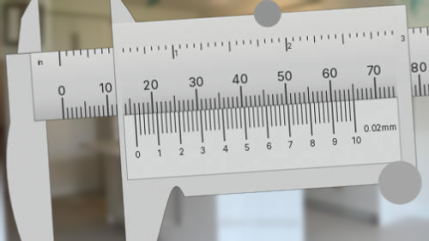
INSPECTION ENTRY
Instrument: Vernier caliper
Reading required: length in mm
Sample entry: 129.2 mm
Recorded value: 16.0 mm
